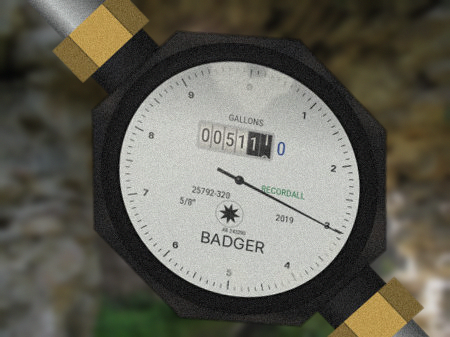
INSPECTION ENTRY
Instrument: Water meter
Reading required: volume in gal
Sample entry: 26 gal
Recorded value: 51113.0 gal
